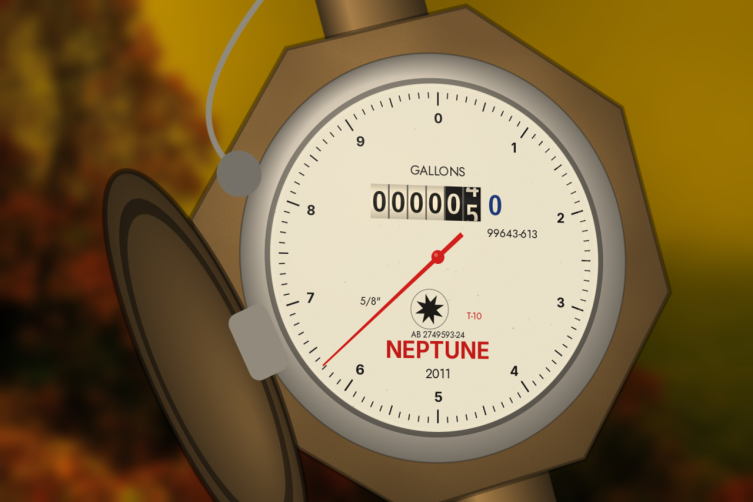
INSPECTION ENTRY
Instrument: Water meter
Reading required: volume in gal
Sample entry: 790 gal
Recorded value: 46.3 gal
